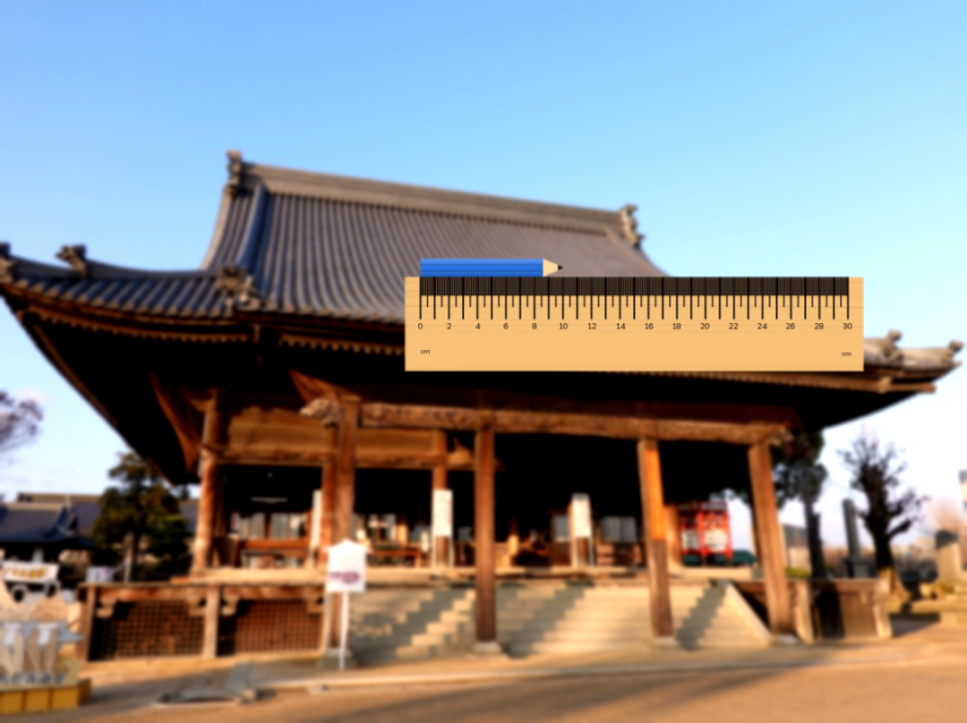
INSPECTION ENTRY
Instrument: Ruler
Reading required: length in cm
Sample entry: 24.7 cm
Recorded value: 10 cm
